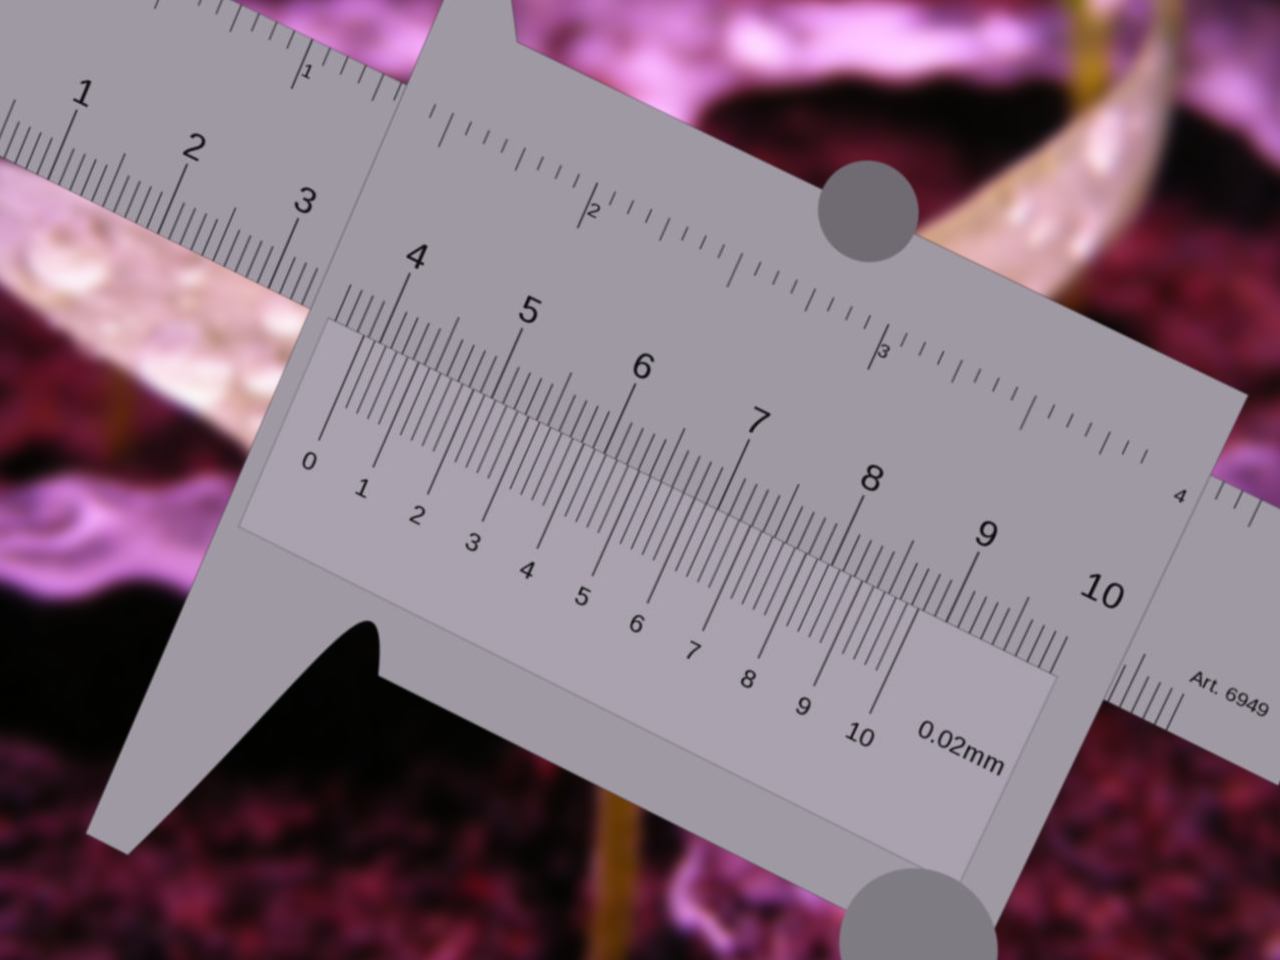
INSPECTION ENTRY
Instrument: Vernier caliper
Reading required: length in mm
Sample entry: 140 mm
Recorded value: 38.6 mm
